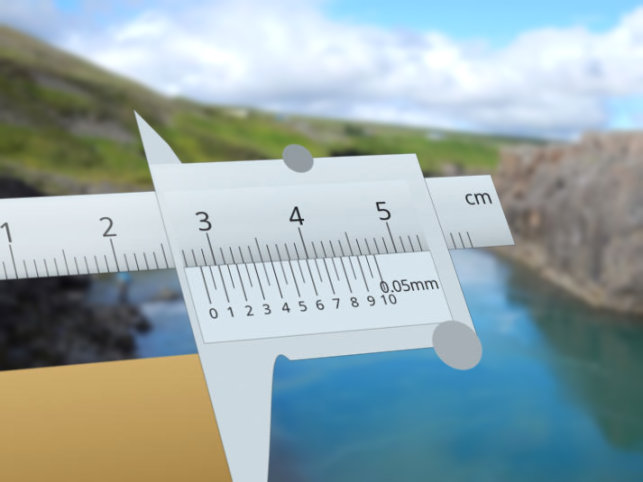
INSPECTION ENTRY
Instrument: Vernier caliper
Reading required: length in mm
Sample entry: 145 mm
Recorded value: 28.4 mm
